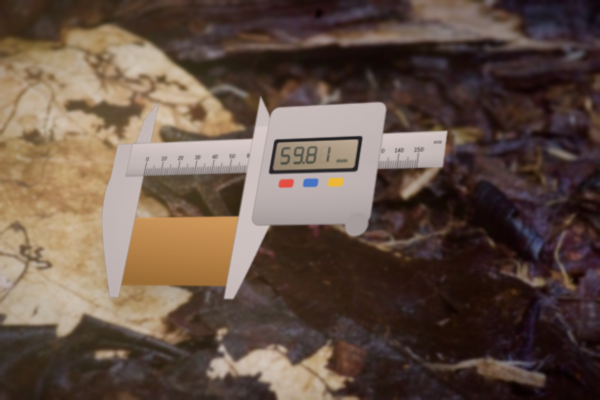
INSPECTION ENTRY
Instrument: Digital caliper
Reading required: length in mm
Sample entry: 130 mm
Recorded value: 59.81 mm
